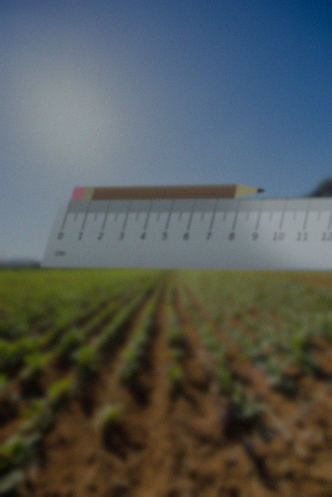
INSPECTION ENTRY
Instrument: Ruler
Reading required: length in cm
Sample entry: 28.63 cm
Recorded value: 9 cm
